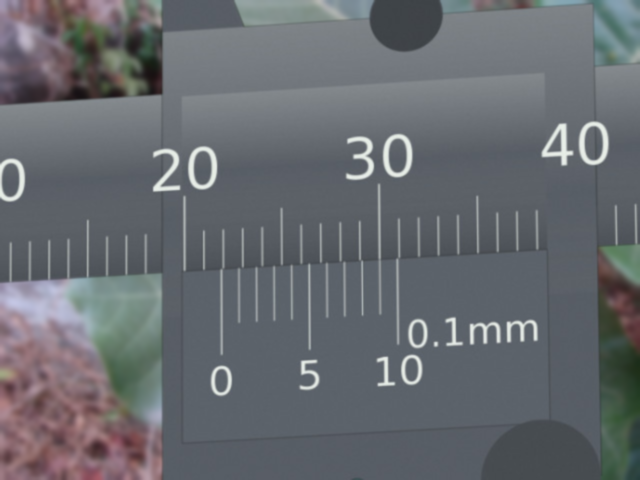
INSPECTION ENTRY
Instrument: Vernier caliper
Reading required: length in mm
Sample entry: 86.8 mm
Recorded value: 21.9 mm
